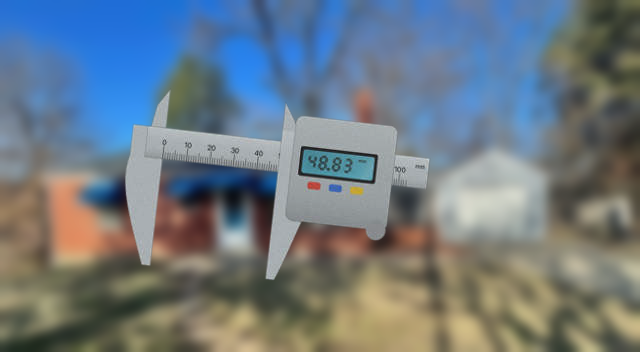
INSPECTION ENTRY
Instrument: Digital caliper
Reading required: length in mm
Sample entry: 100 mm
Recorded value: 48.83 mm
